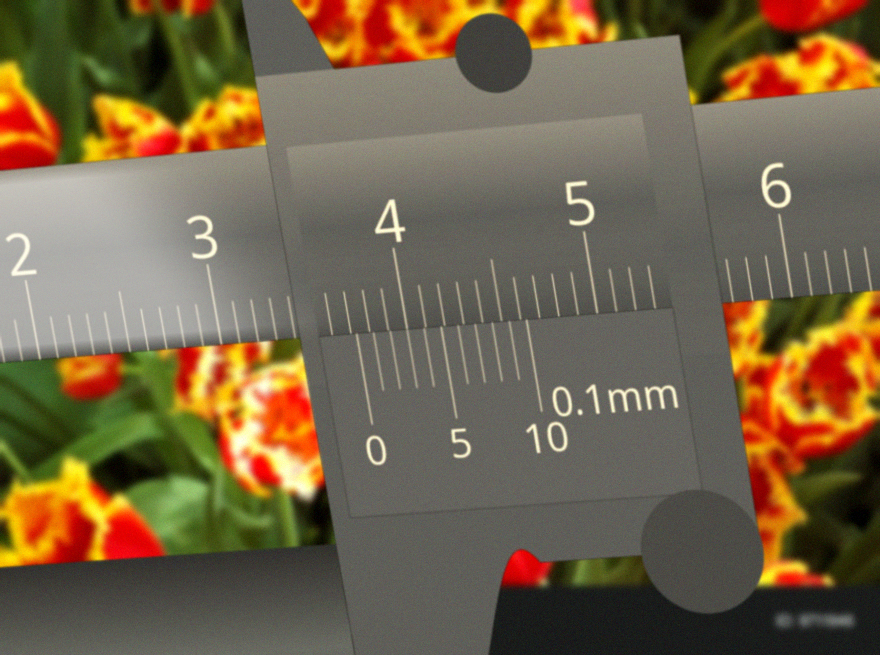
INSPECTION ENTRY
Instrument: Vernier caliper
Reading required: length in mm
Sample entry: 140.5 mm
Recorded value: 37.3 mm
